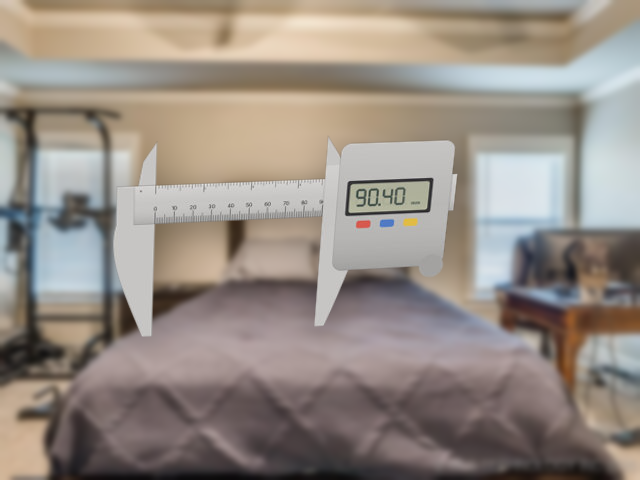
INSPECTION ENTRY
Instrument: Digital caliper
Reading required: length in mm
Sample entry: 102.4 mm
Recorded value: 90.40 mm
